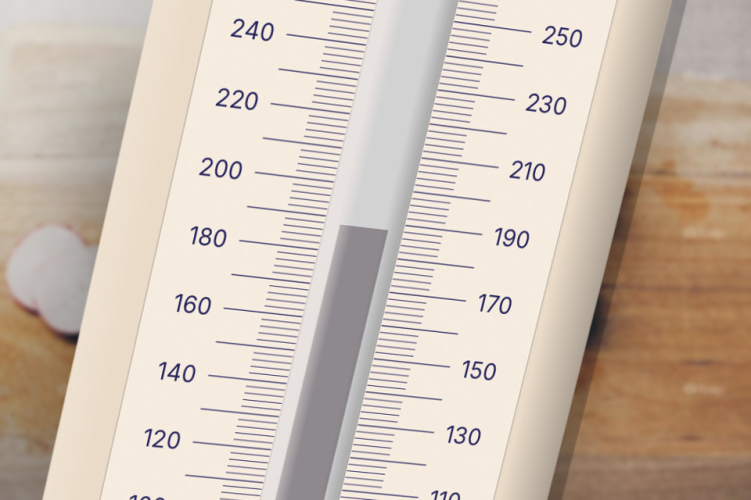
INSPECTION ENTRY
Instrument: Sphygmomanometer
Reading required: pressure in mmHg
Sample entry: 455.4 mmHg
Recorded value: 188 mmHg
